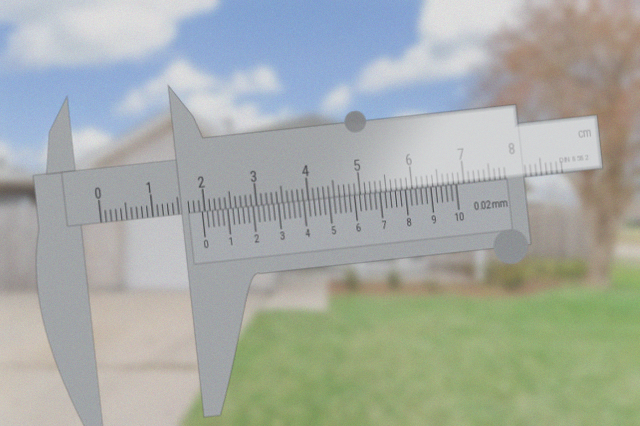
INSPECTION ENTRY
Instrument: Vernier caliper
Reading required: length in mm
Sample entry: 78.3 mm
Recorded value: 19.5 mm
